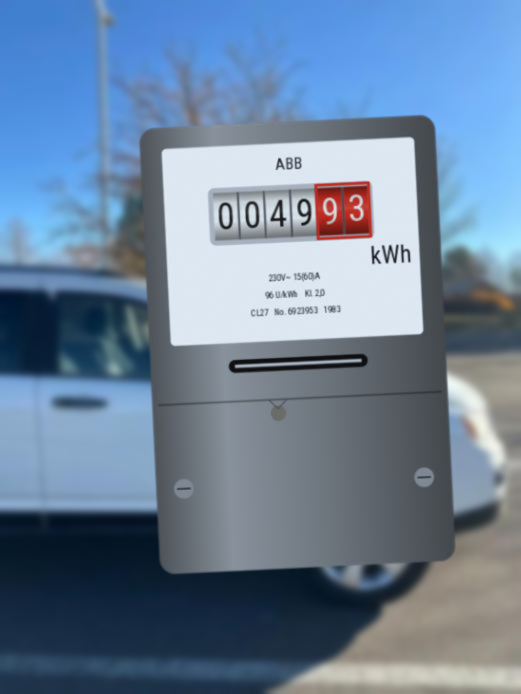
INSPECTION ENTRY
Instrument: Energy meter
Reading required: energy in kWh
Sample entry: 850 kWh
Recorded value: 49.93 kWh
